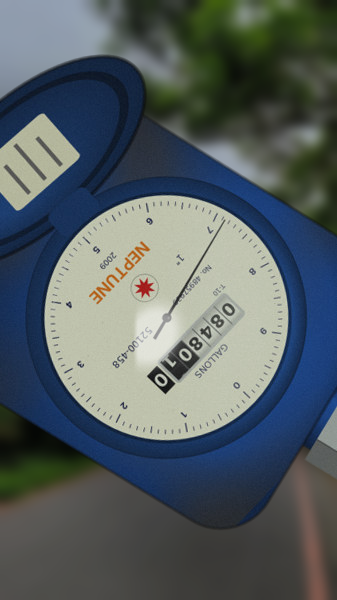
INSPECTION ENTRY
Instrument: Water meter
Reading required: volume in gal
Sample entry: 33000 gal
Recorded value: 848007.1 gal
